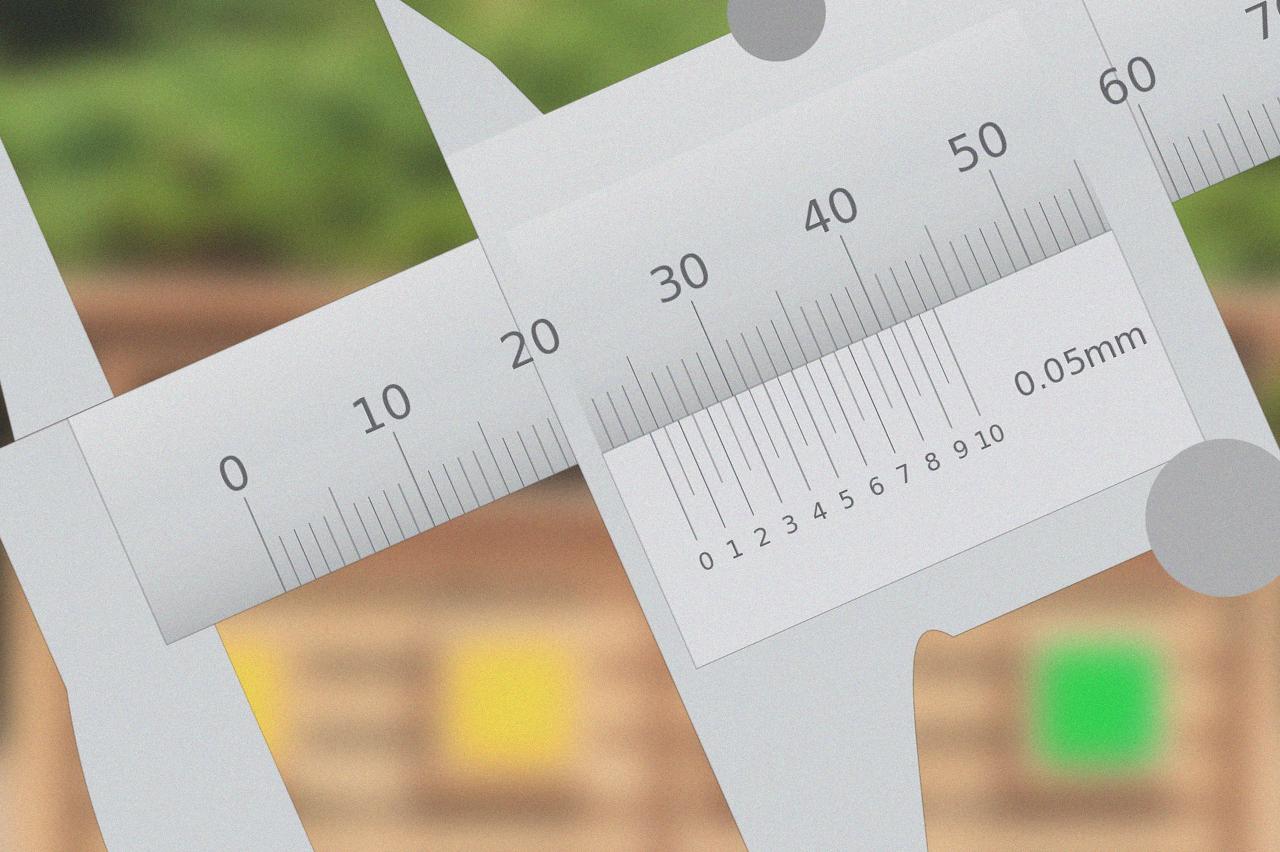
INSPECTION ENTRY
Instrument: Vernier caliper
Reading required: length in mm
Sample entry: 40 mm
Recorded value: 24.4 mm
